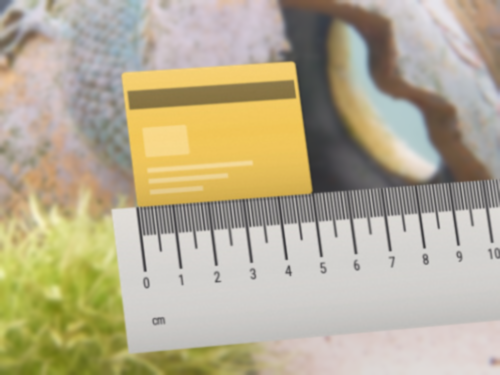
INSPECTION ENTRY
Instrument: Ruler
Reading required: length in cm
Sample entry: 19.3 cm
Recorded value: 5 cm
